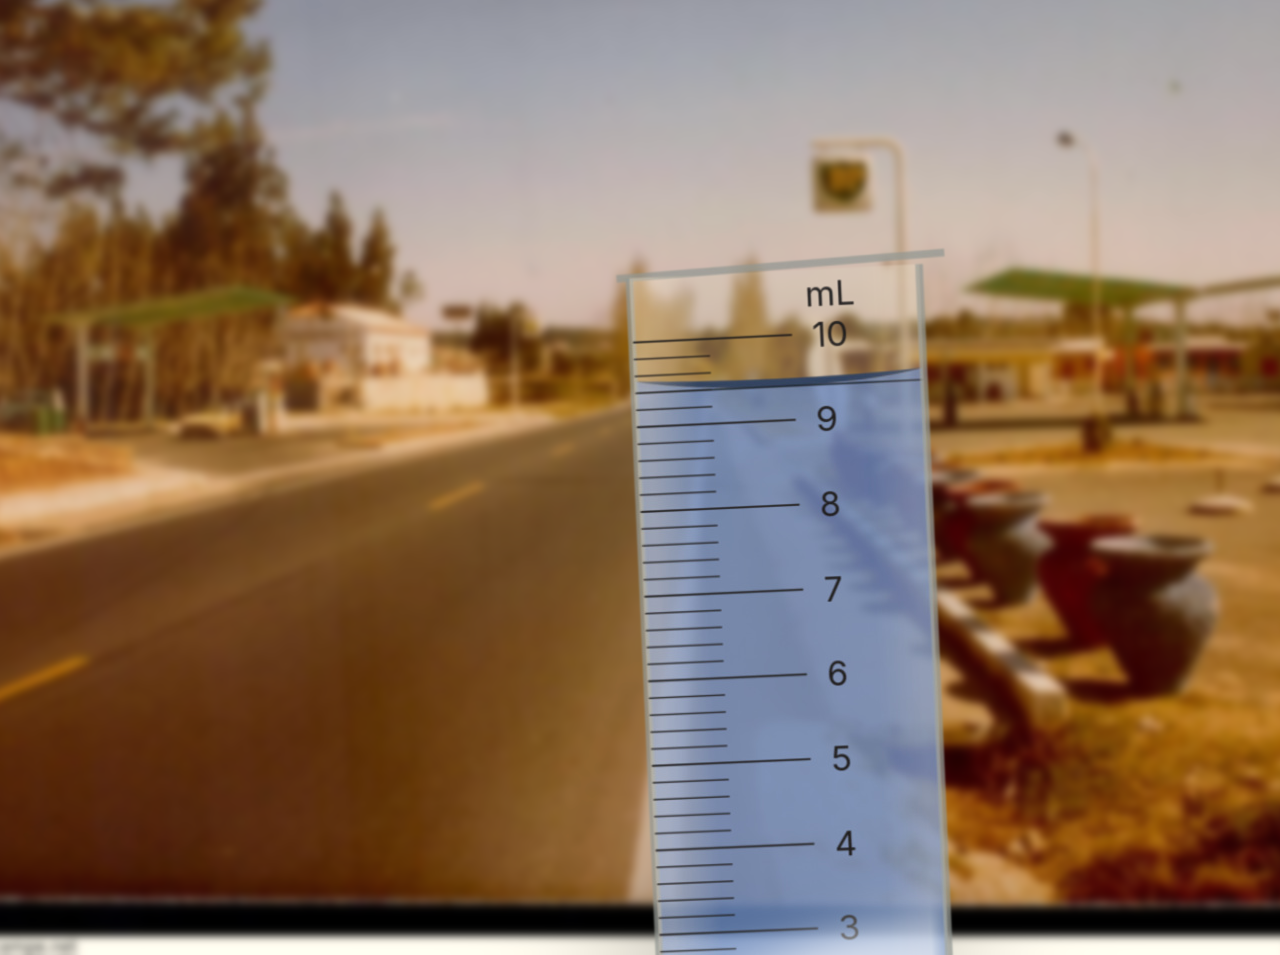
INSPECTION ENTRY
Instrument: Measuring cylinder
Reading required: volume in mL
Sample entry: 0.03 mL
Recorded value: 9.4 mL
